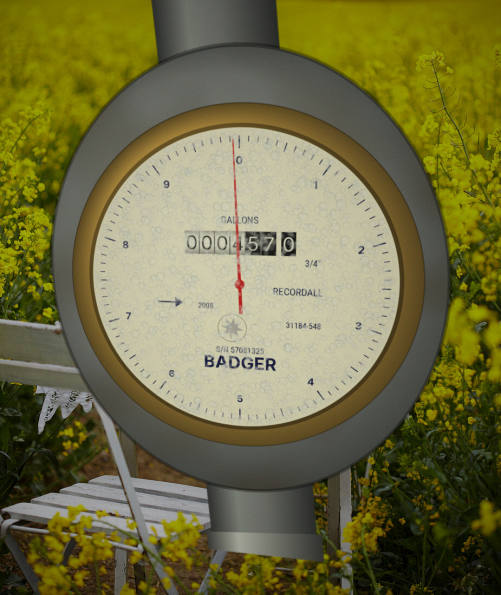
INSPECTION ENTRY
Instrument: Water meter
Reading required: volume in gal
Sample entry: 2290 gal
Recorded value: 4569.9 gal
